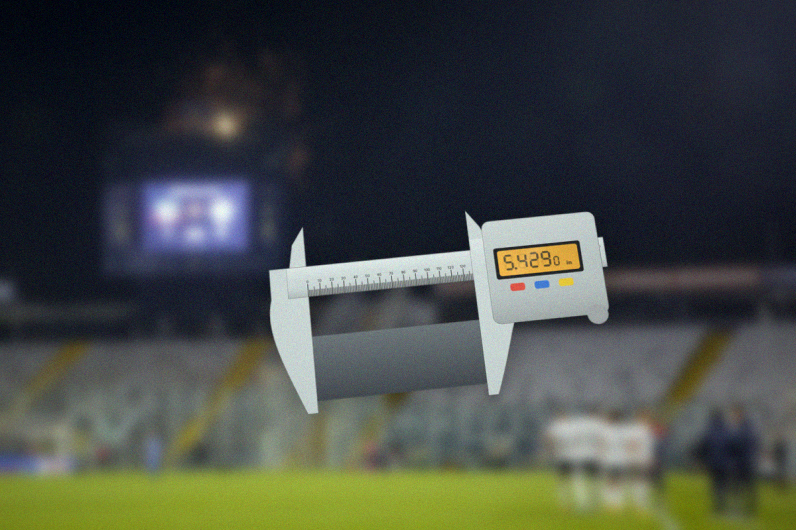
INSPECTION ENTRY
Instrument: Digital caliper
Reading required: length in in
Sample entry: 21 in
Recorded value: 5.4290 in
